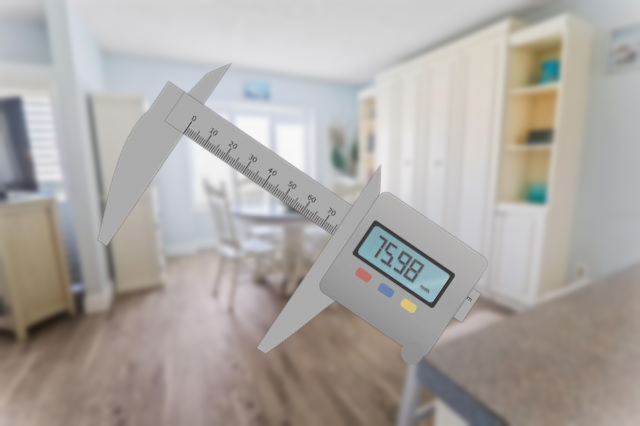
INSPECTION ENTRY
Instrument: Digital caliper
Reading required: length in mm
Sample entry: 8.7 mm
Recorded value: 75.98 mm
